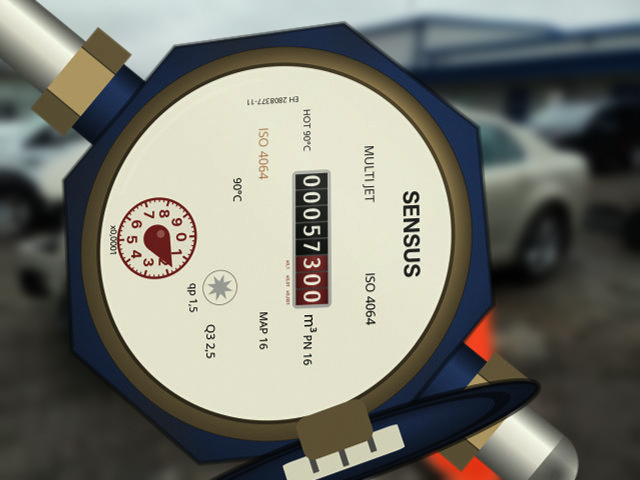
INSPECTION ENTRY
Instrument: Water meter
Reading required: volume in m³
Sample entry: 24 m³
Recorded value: 57.3001 m³
